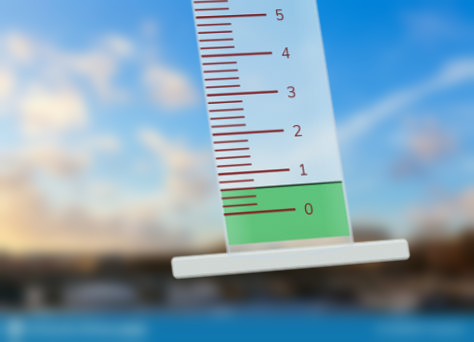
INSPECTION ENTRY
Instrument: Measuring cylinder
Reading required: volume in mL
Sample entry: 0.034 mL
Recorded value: 0.6 mL
